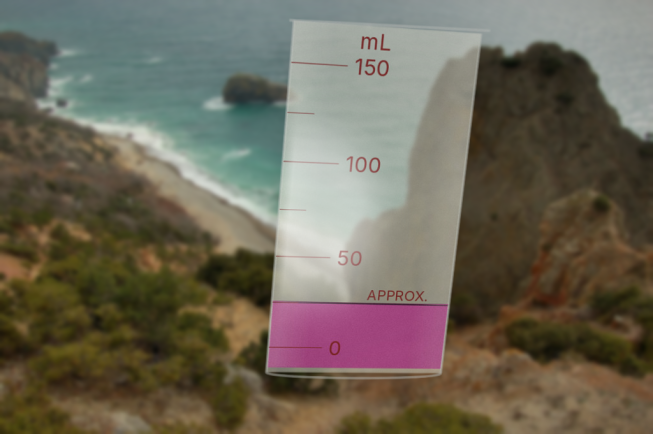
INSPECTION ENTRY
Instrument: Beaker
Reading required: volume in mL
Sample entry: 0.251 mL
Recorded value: 25 mL
